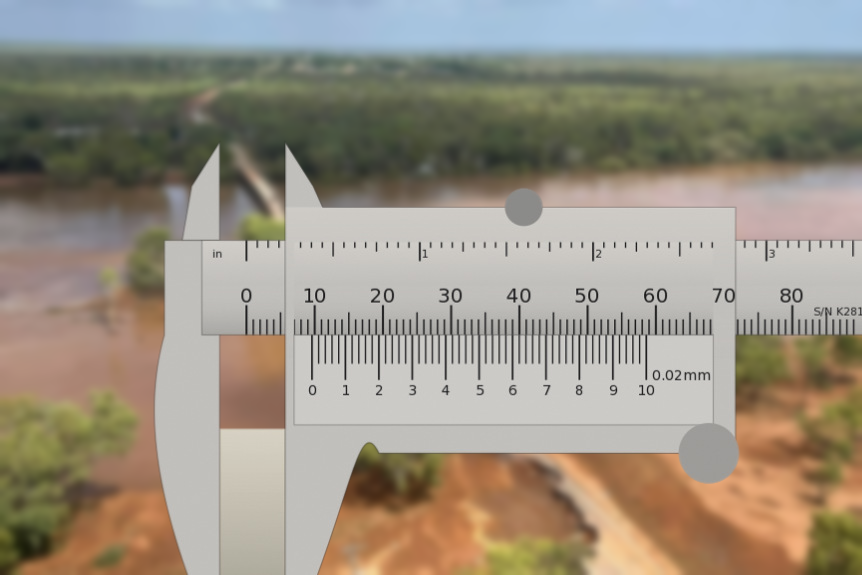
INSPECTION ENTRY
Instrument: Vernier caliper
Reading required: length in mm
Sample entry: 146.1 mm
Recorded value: 9.6 mm
